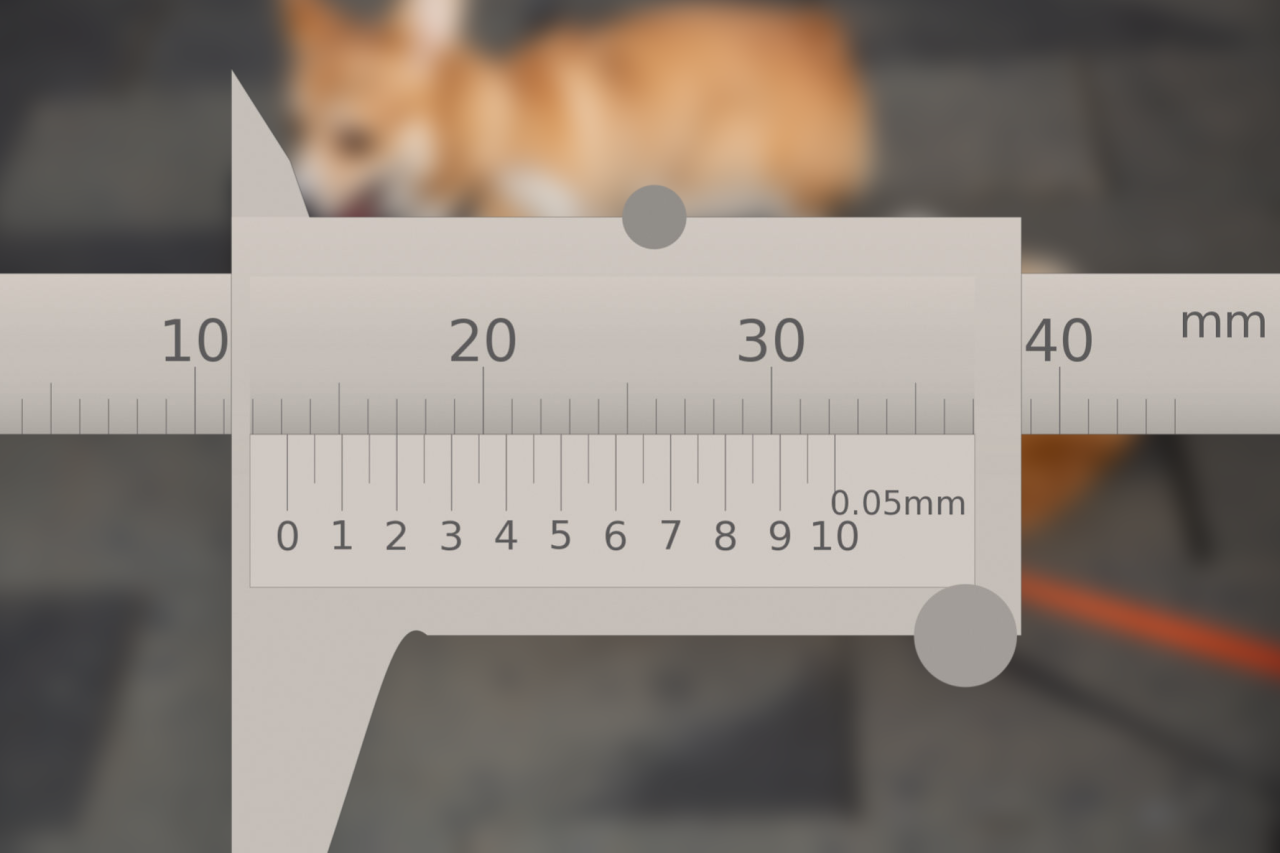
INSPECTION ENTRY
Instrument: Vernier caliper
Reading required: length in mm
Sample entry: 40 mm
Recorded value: 13.20 mm
